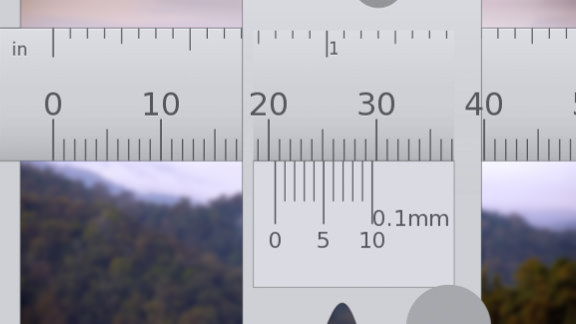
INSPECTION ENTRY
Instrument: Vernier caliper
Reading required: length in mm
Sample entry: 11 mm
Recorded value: 20.6 mm
